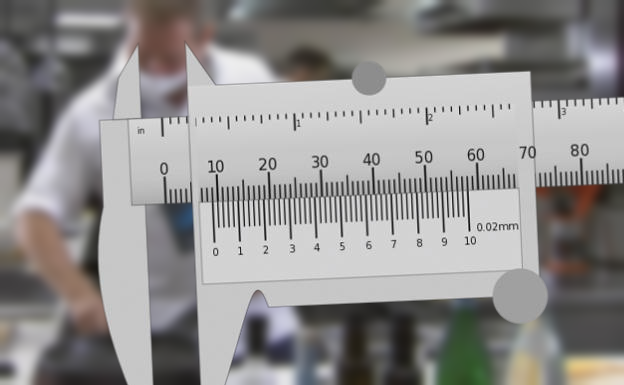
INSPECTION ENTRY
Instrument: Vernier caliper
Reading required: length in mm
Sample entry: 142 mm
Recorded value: 9.0 mm
